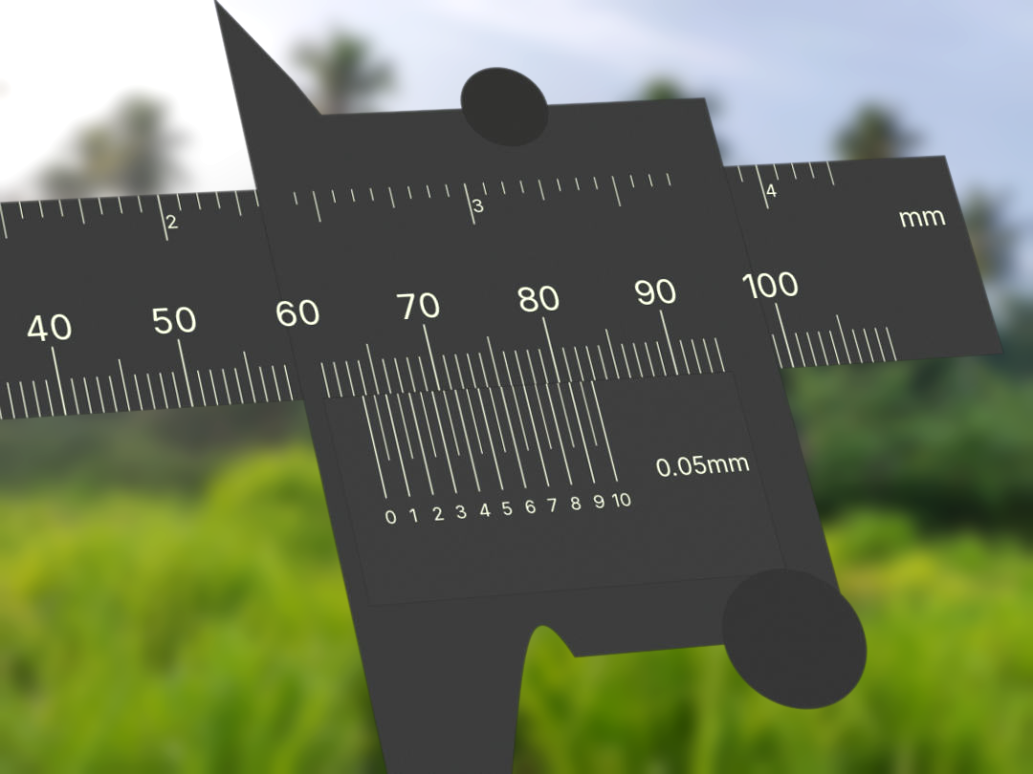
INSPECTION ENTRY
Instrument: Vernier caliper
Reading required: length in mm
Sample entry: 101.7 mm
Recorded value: 63.7 mm
